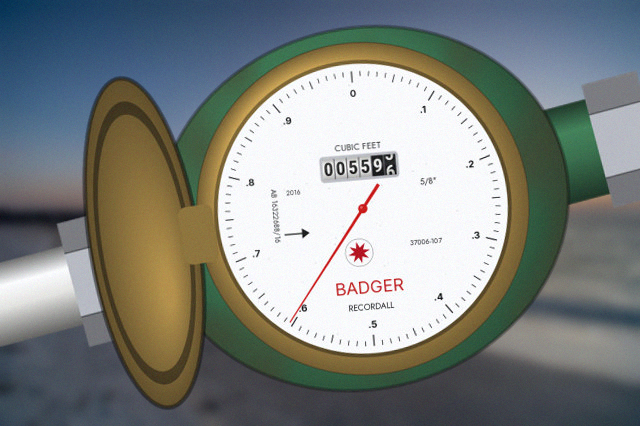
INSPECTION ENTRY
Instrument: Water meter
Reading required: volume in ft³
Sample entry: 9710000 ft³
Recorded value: 5595.60 ft³
